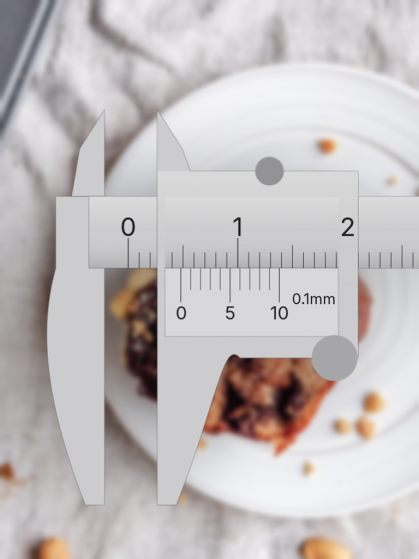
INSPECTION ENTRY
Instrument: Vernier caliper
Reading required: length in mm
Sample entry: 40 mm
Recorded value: 4.8 mm
